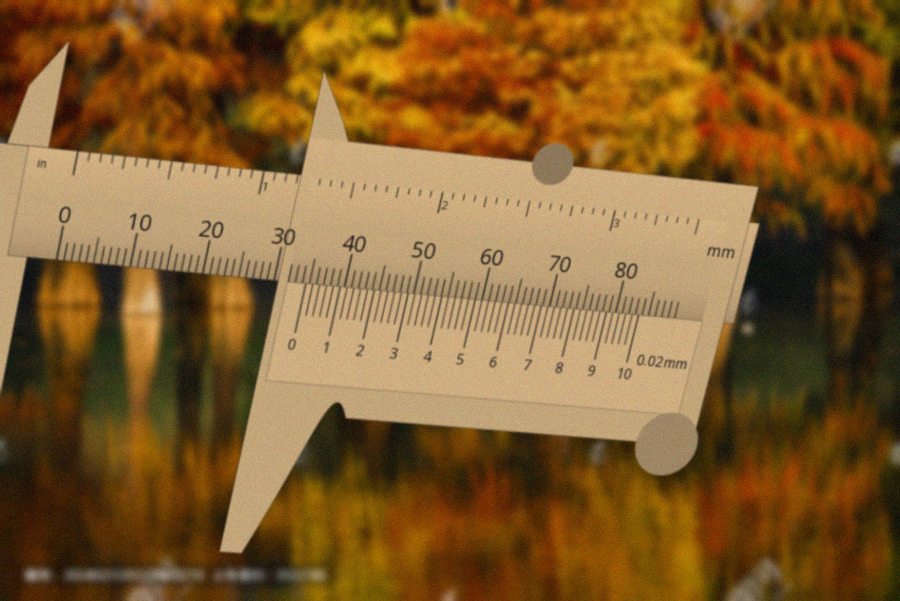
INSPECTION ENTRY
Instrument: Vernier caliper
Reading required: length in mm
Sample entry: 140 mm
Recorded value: 34.5 mm
